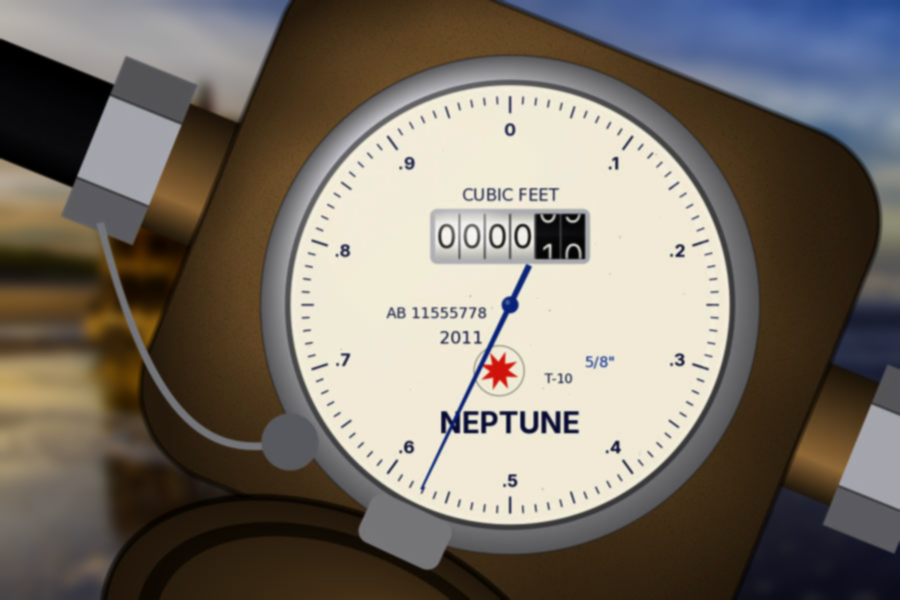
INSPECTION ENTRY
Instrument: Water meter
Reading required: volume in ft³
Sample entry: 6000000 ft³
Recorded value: 9.57 ft³
